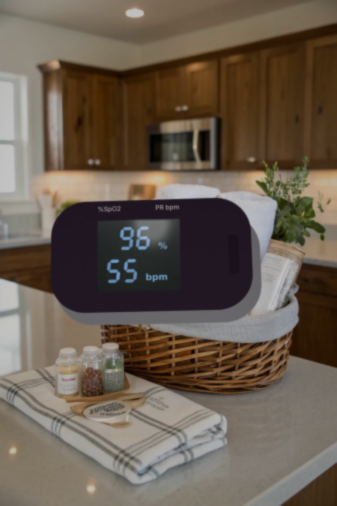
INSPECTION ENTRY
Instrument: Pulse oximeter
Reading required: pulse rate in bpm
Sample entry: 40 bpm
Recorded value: 55 bpm
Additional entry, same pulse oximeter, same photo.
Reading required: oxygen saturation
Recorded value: 96 %
